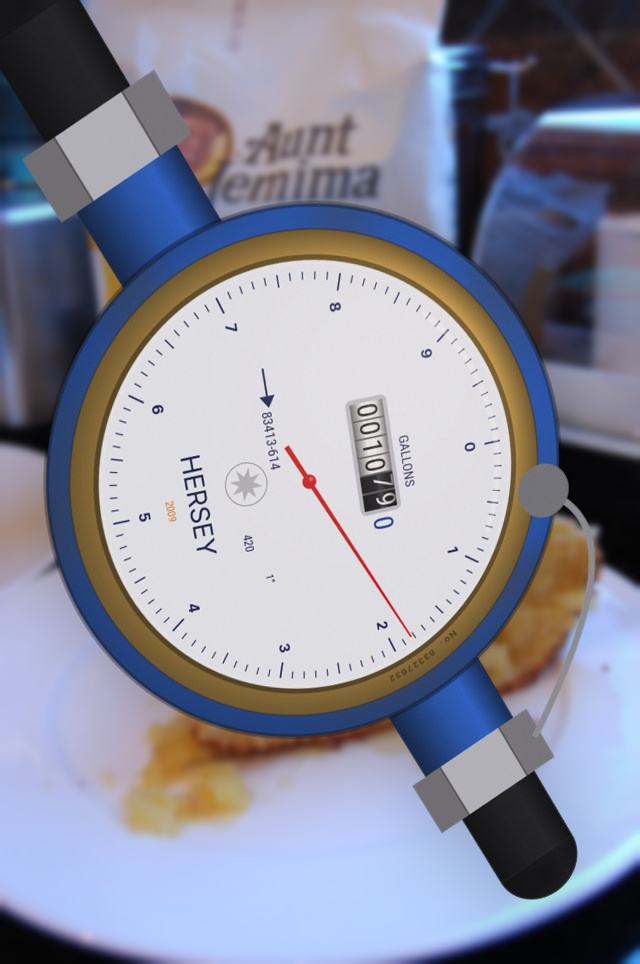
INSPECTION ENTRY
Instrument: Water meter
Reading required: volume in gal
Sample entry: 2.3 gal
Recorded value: 10791.8 gal
